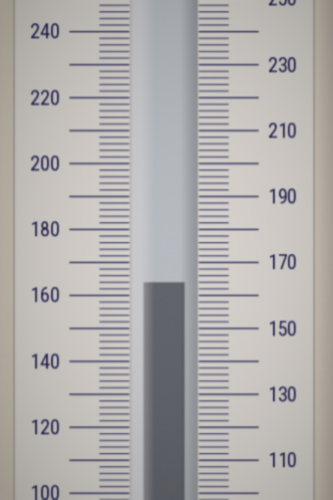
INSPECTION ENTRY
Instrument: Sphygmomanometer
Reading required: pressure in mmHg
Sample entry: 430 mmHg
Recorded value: 164 mmHg
